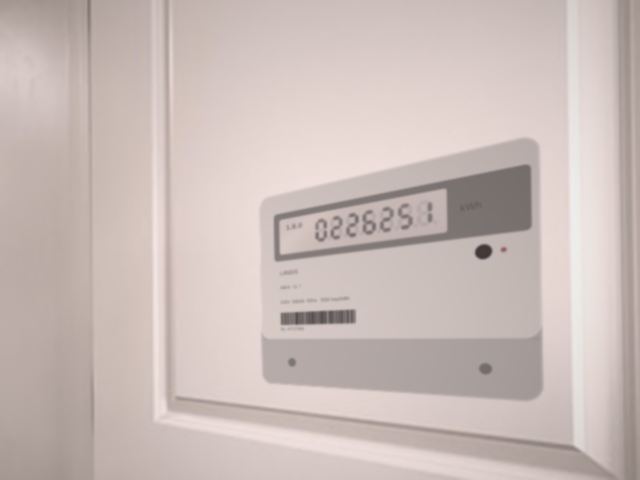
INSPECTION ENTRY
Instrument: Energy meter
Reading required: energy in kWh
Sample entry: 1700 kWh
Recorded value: 226251 kWh
